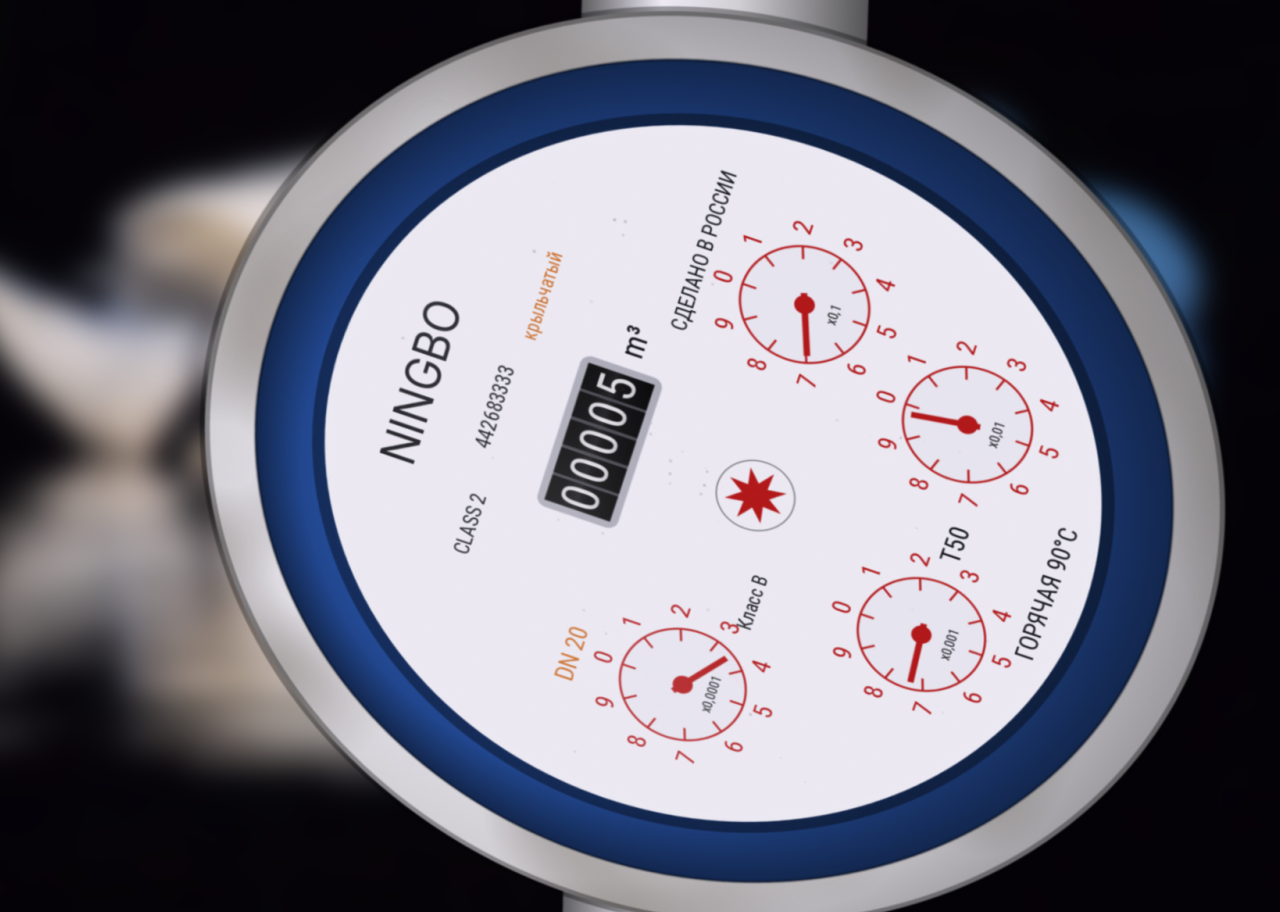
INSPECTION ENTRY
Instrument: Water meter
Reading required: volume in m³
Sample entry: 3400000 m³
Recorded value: 5.6973 m³
